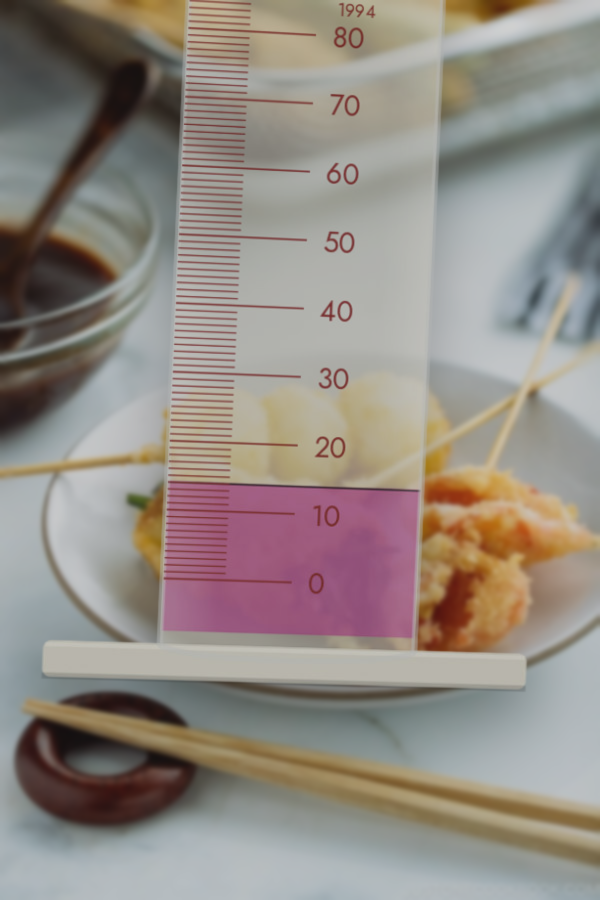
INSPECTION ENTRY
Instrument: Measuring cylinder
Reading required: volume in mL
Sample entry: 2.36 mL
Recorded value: 14 mL
